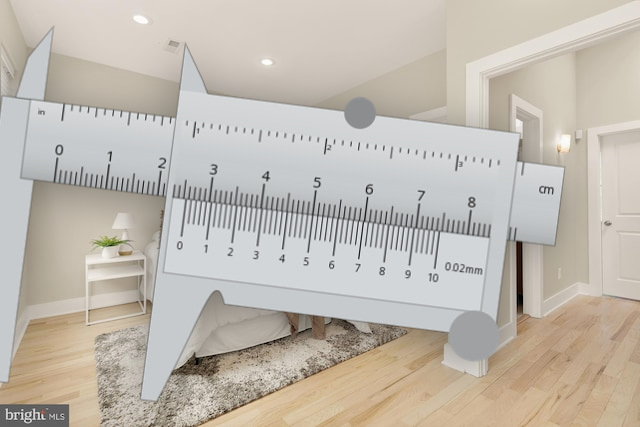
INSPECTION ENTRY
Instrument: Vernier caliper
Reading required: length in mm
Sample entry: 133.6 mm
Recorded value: 25.5 mm
